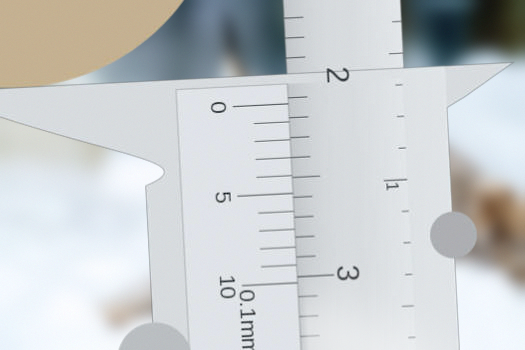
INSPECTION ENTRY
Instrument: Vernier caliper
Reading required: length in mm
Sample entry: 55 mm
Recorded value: 21.3 mm
